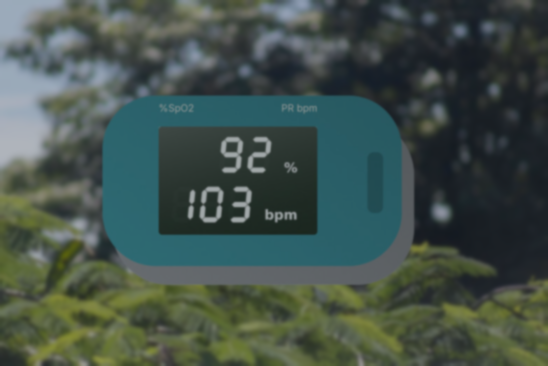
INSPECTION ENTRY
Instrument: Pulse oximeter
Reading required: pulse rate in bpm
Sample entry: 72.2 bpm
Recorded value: 103 bpm
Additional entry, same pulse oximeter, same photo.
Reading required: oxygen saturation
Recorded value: 92 %
